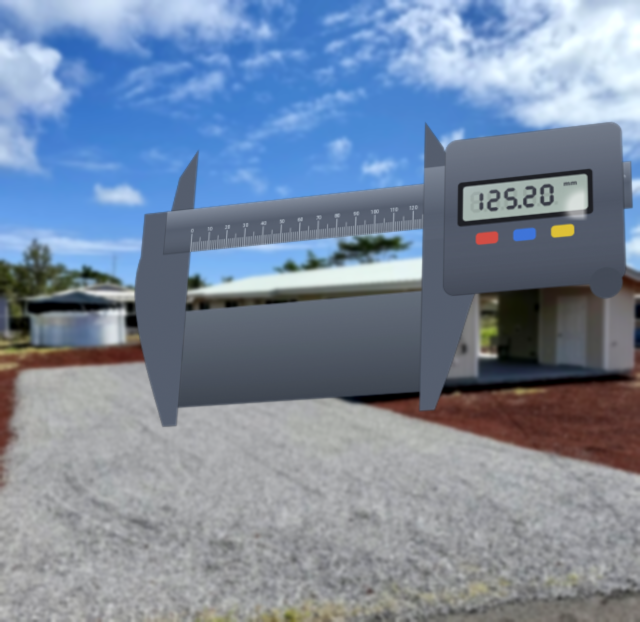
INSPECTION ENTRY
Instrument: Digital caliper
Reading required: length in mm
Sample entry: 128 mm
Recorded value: 125.20 mm
